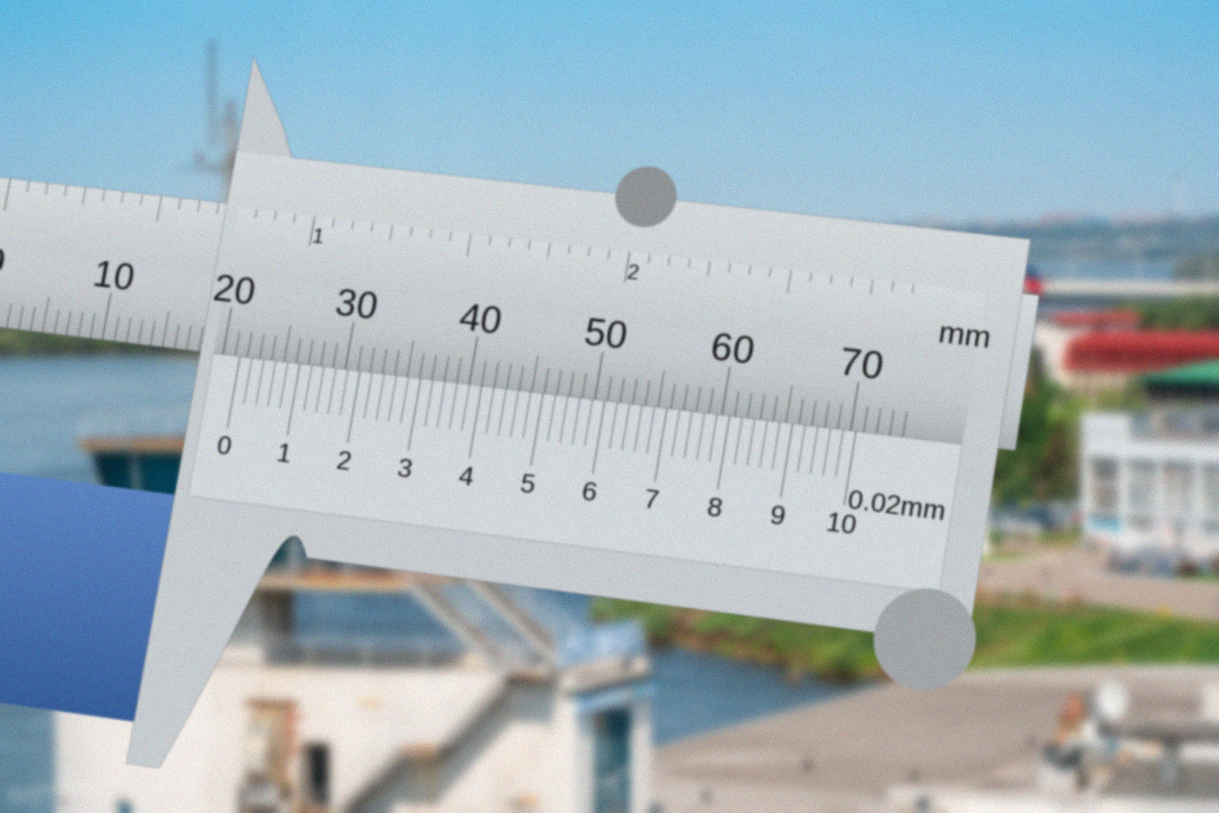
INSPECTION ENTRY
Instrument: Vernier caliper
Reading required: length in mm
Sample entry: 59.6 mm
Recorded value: 21.4 mm
